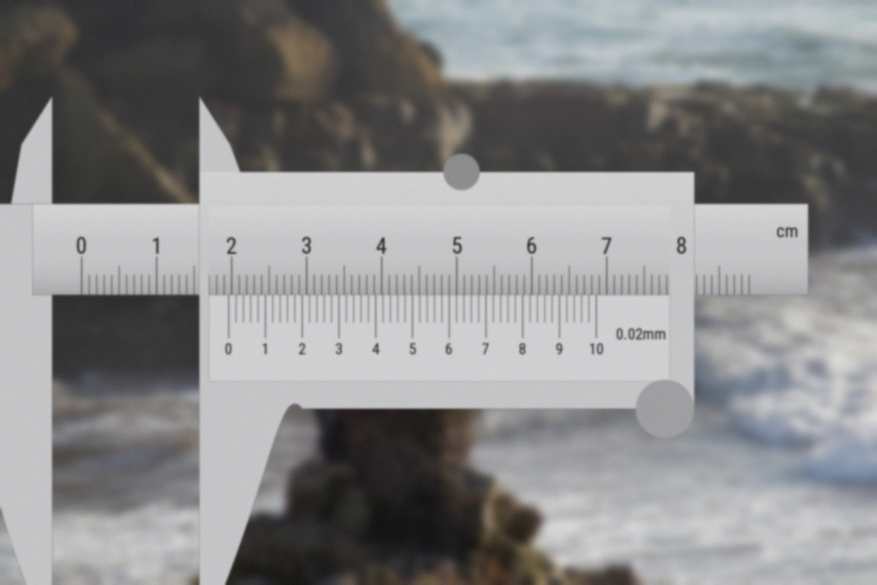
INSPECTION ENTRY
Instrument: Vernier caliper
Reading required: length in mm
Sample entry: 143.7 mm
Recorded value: 19.6 mm
